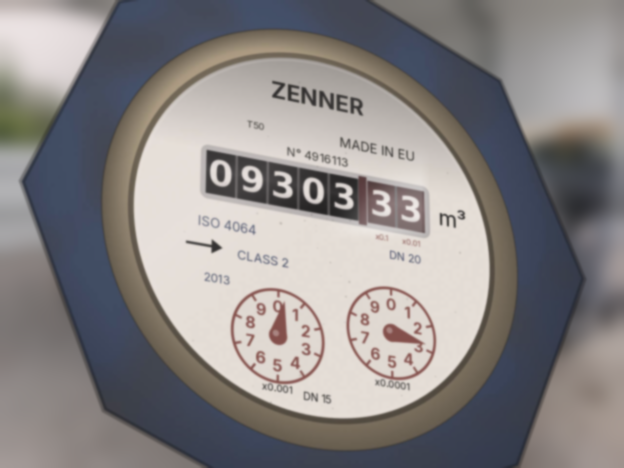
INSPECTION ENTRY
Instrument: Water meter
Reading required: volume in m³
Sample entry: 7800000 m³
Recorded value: 9303.3302 m³
